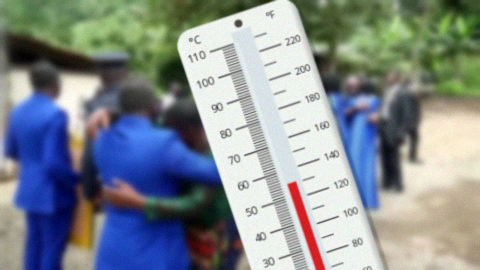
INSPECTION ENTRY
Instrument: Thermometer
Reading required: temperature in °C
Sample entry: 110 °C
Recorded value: 55 °C
